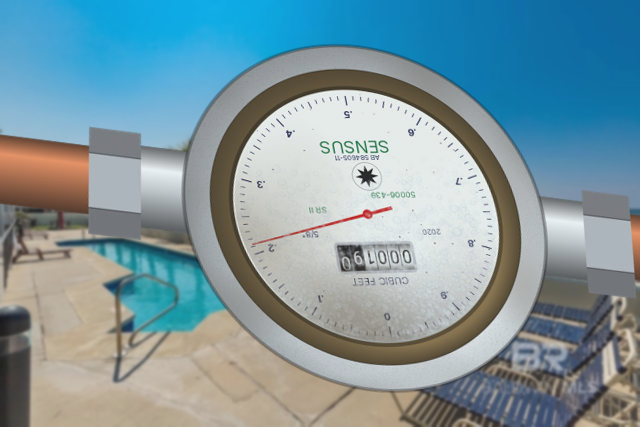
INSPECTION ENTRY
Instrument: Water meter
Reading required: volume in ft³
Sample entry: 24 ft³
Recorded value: 190.21 ft³
